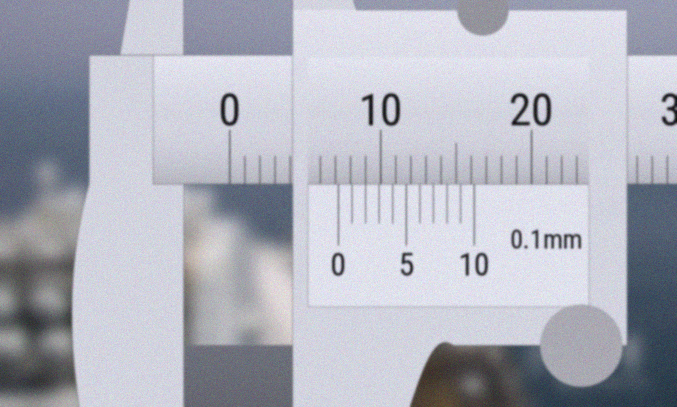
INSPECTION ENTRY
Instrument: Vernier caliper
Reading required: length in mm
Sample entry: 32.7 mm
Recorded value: 7.2 mm
